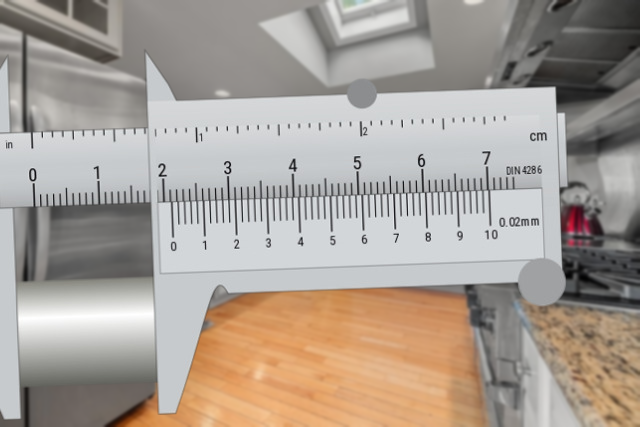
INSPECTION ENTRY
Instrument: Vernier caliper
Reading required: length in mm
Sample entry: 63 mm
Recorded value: 21.2 mm
